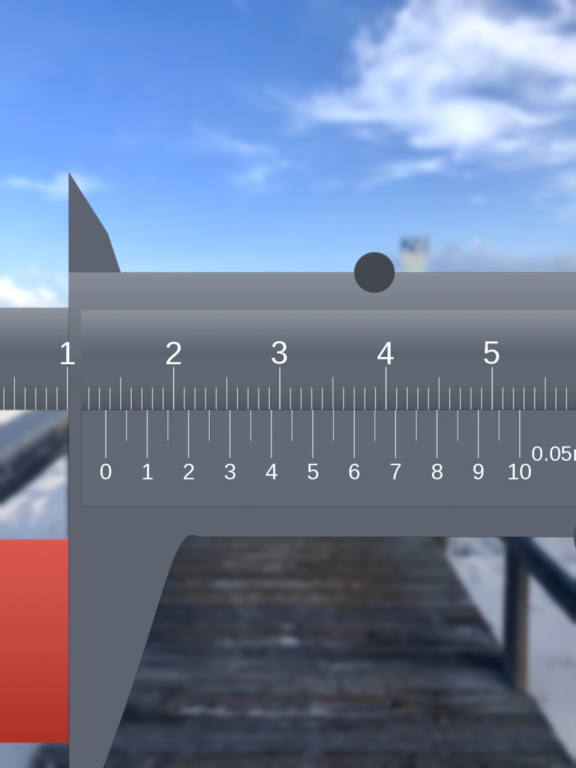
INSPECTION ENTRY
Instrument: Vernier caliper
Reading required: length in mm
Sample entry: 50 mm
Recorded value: 13.6 mm
